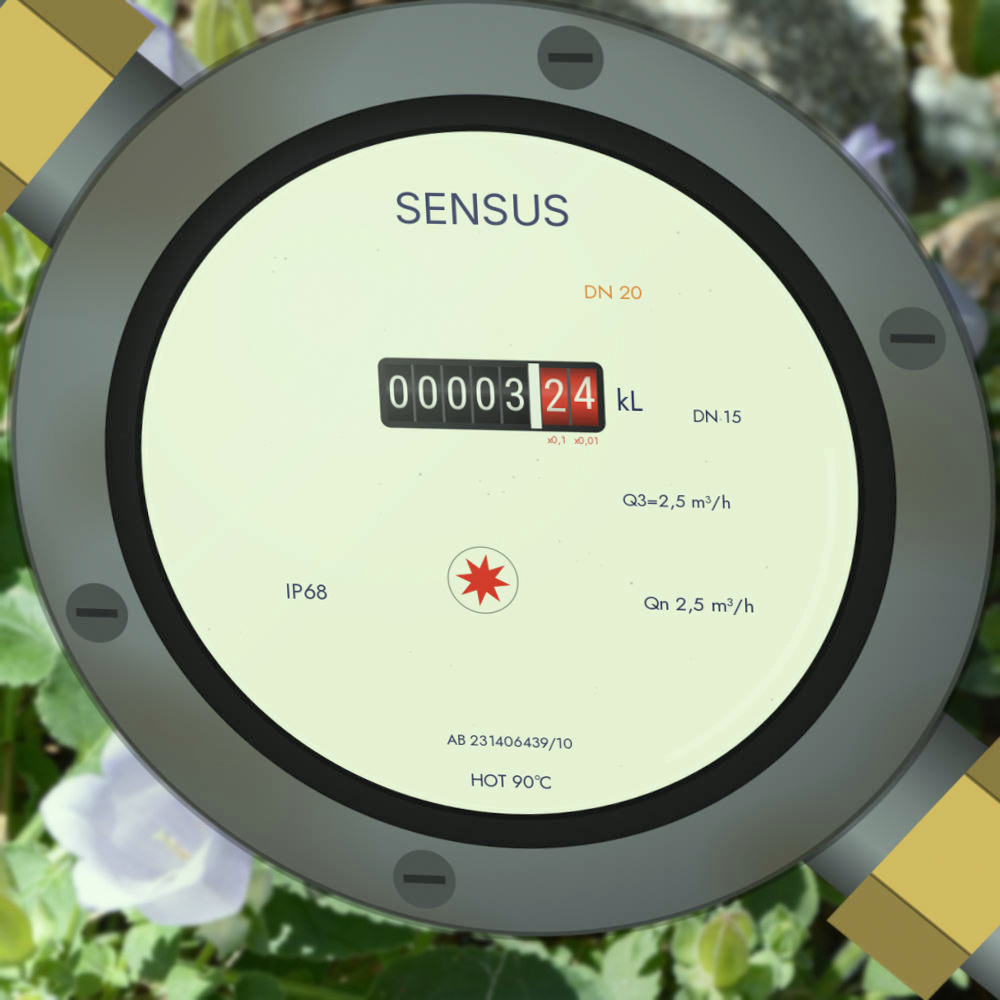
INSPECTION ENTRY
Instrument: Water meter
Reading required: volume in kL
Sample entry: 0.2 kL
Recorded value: 3.24 kL
